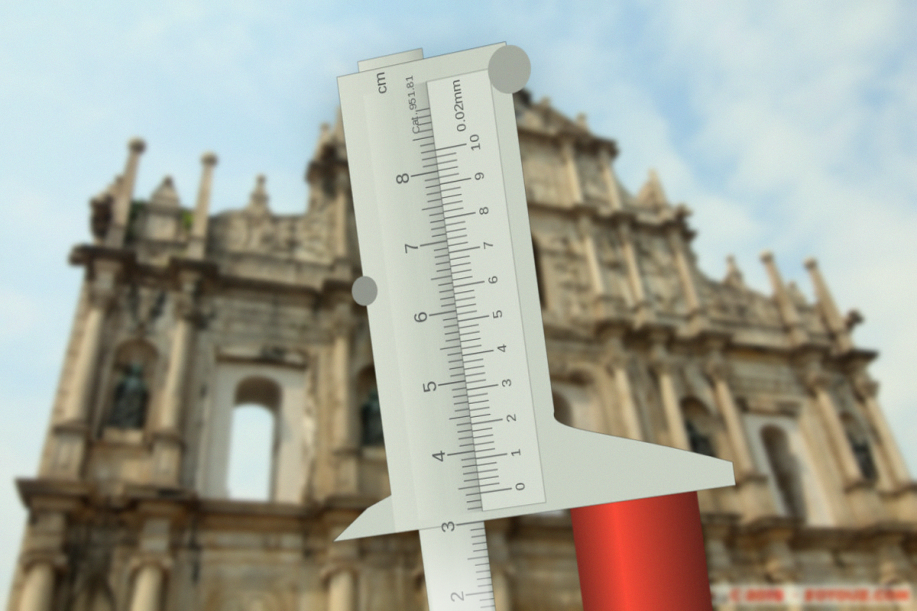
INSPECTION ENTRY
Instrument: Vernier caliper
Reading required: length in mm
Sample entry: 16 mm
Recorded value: 34.0 mm
